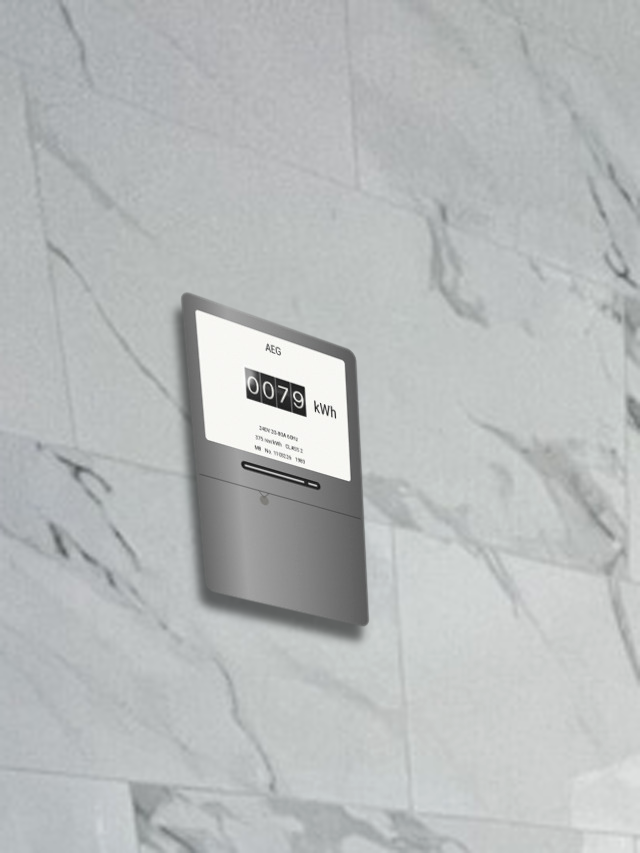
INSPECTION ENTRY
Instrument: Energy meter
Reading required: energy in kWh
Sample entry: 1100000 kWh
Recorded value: 79 kWh
